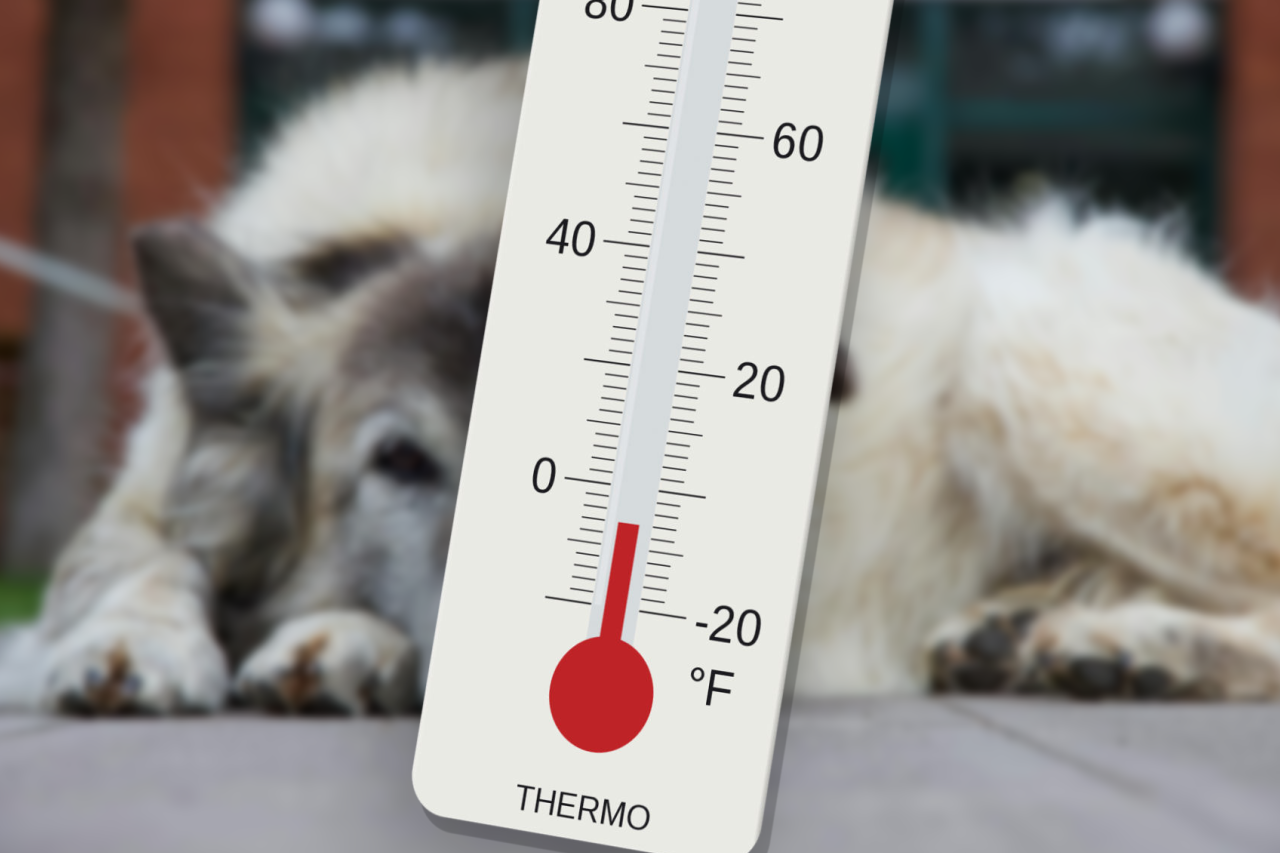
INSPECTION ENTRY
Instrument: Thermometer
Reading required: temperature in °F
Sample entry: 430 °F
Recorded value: -6 °F
